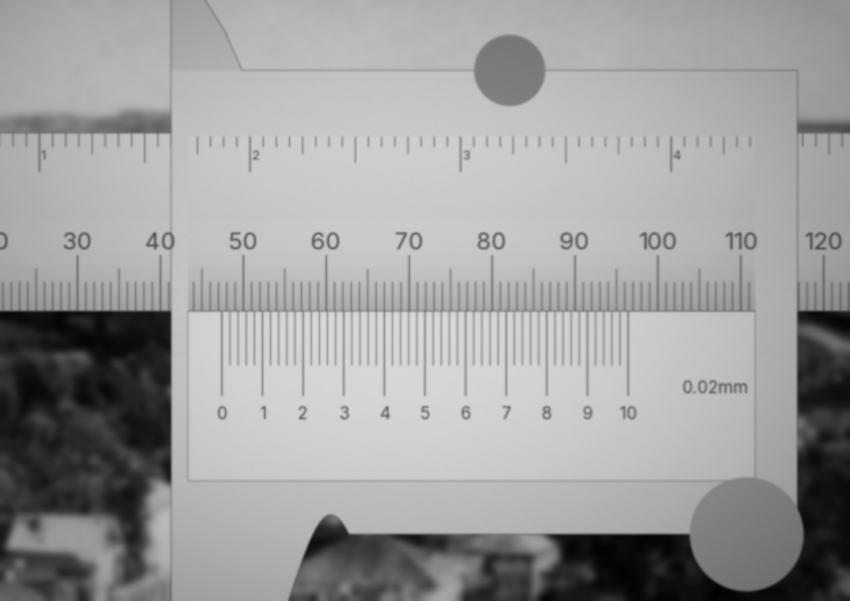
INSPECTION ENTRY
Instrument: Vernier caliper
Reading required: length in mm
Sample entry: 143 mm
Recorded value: 47.4 mm
